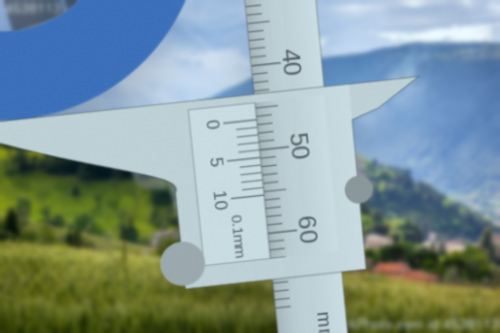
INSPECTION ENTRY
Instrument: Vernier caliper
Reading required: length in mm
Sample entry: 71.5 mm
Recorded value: 46.4 mm
